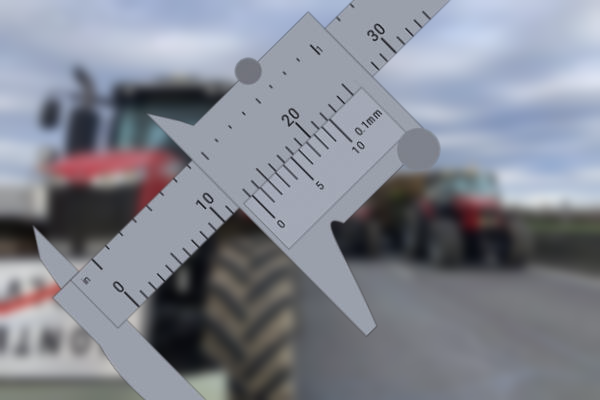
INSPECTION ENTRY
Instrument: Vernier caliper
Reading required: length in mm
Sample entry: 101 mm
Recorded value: 13.2 mm
